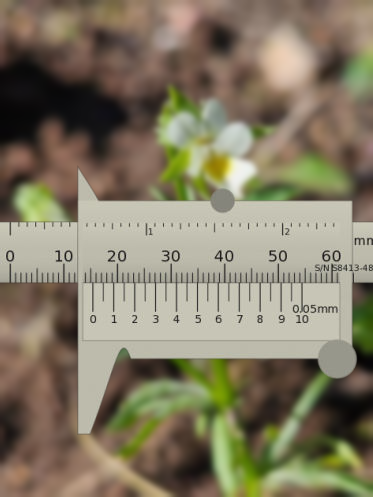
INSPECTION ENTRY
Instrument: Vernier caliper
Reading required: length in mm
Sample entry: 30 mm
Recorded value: 15.4 mm
